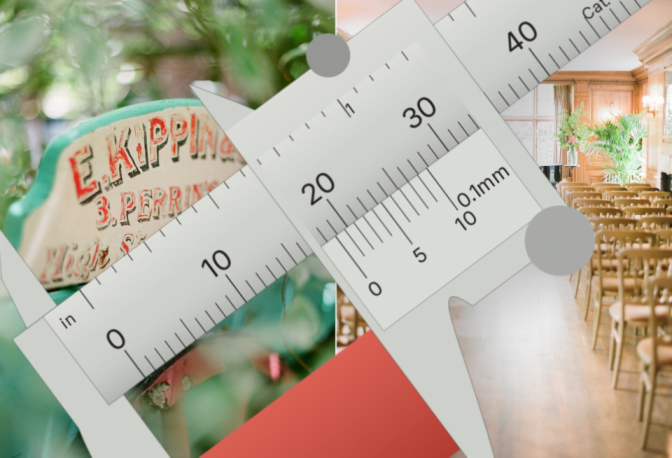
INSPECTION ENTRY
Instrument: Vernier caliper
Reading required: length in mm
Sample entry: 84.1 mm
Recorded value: 18.8 mm
